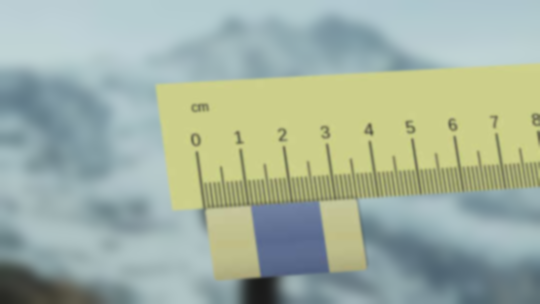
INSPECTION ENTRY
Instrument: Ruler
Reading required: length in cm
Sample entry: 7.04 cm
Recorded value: 3.5 cm
